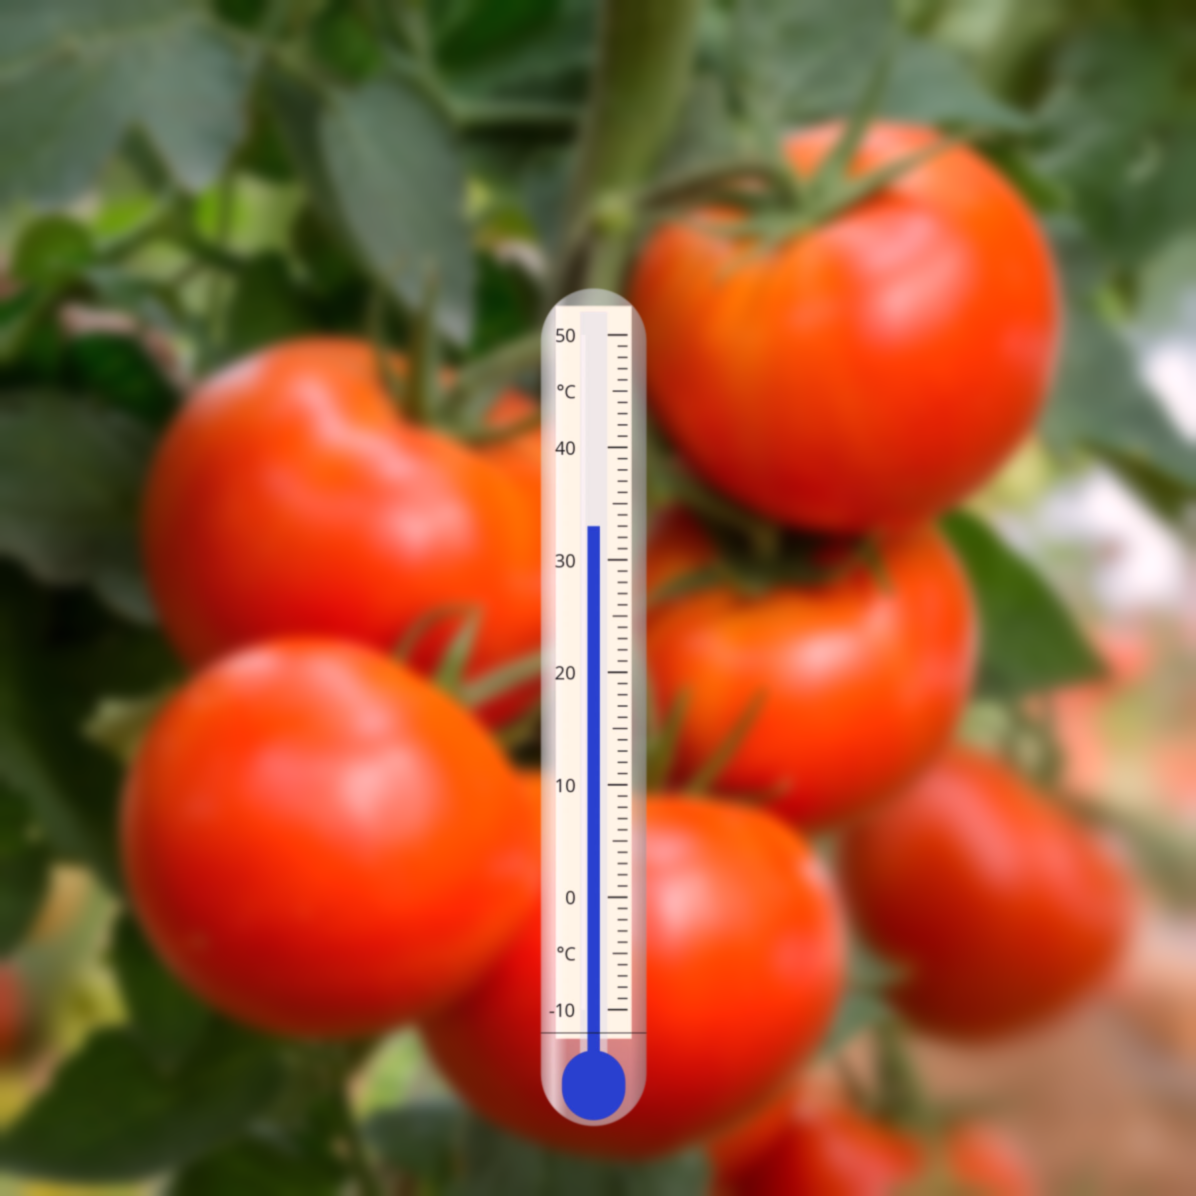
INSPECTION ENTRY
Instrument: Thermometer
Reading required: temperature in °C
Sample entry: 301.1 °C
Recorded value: 33 °C
